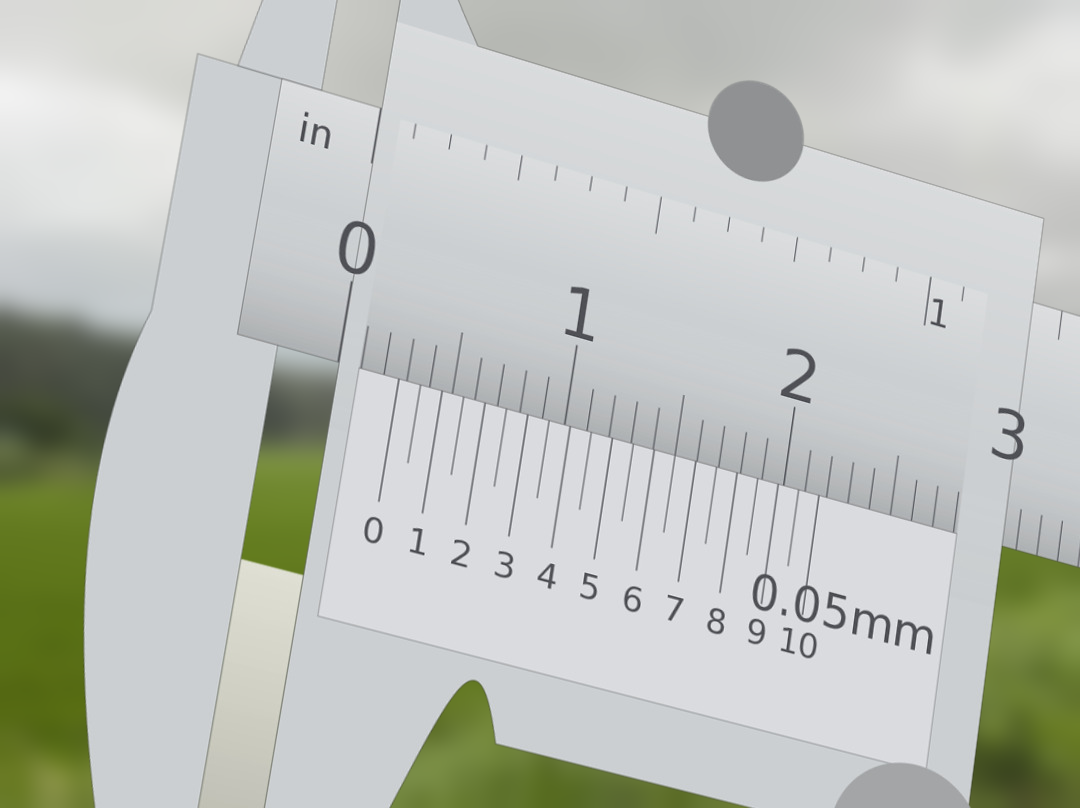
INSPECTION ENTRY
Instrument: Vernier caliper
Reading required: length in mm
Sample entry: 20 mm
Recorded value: 2.65 mm
